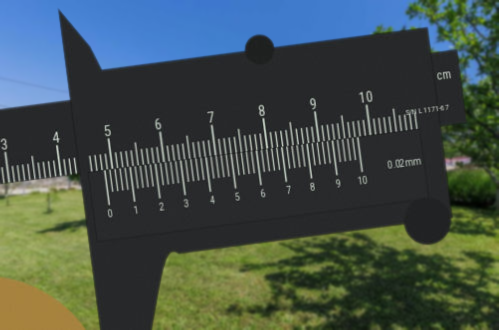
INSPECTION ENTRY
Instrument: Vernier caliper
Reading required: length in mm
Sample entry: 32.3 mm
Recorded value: 48.5 mm
